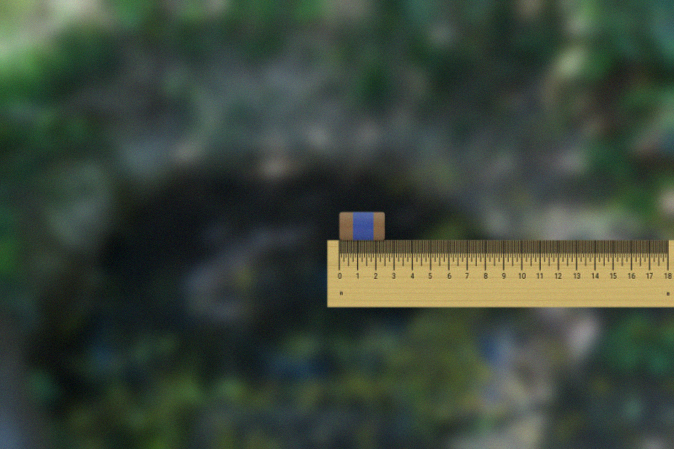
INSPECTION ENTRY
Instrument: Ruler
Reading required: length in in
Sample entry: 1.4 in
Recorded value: 2.5 in
